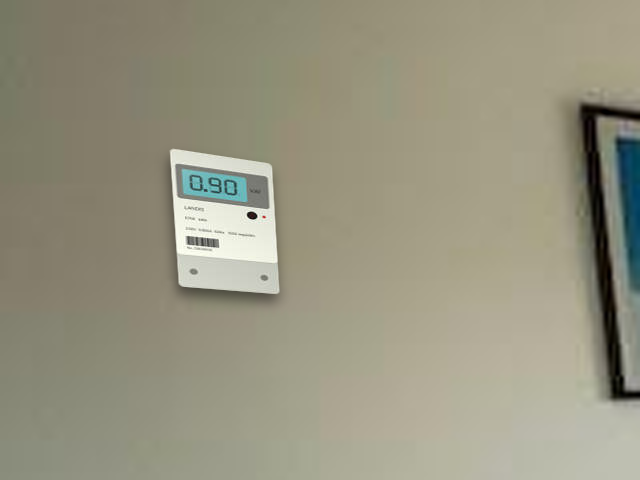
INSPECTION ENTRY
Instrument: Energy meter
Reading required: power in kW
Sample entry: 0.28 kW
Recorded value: 0.90 kW
